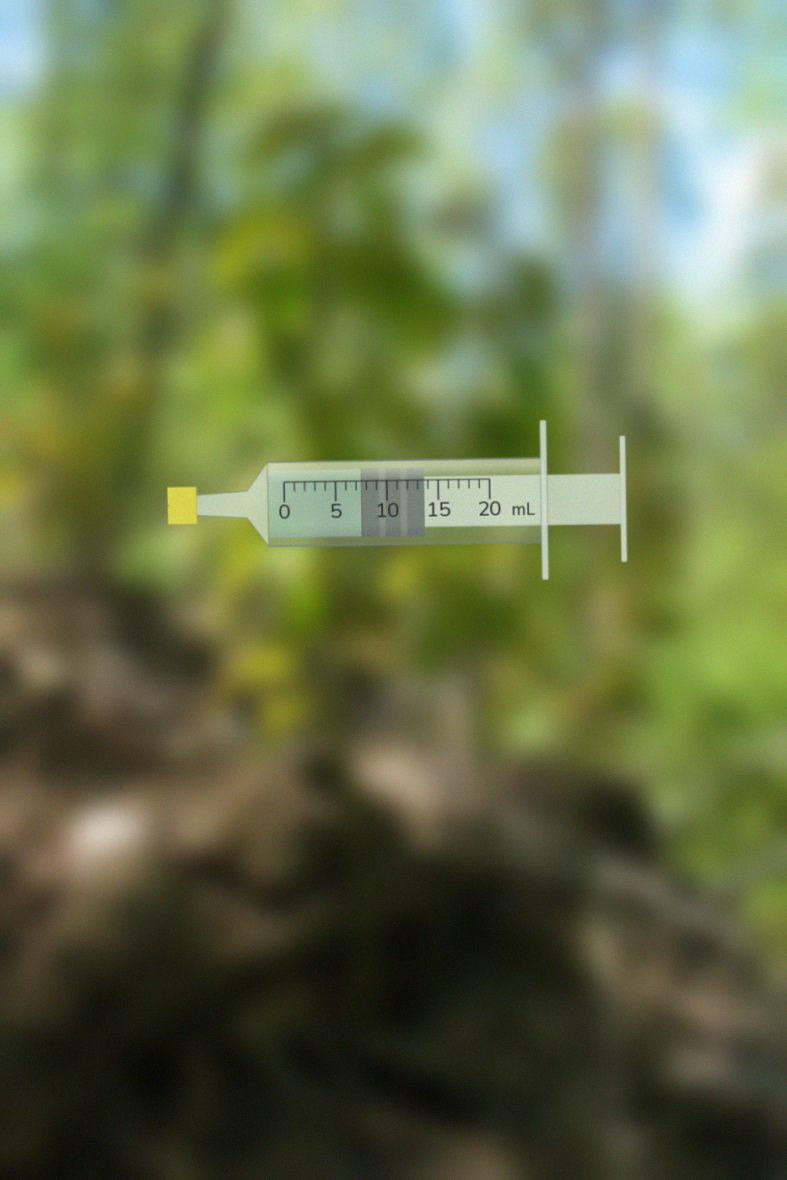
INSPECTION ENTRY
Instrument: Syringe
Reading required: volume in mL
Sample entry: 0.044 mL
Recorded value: 7.5 mL
